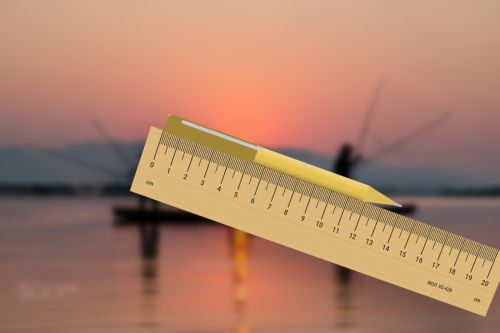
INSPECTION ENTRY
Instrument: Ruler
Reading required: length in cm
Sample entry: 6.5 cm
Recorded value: 14 cm
